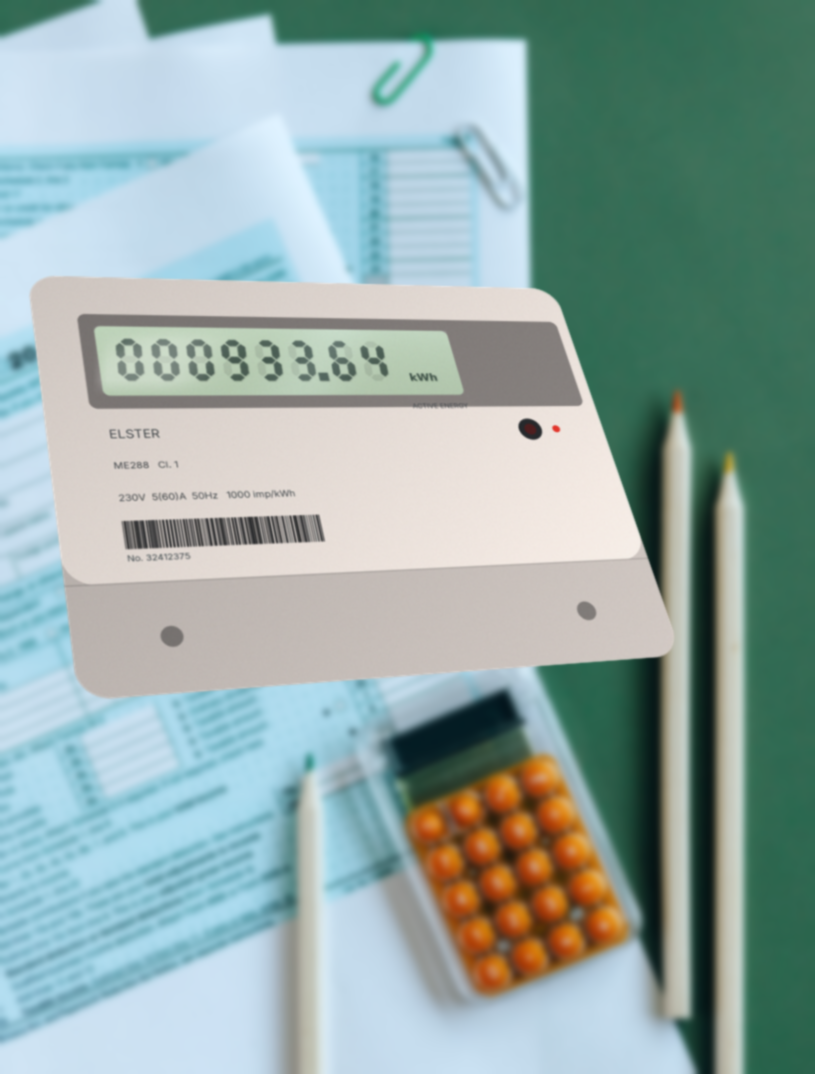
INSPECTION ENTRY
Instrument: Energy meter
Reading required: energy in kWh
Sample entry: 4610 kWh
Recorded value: 933.64 kWh
